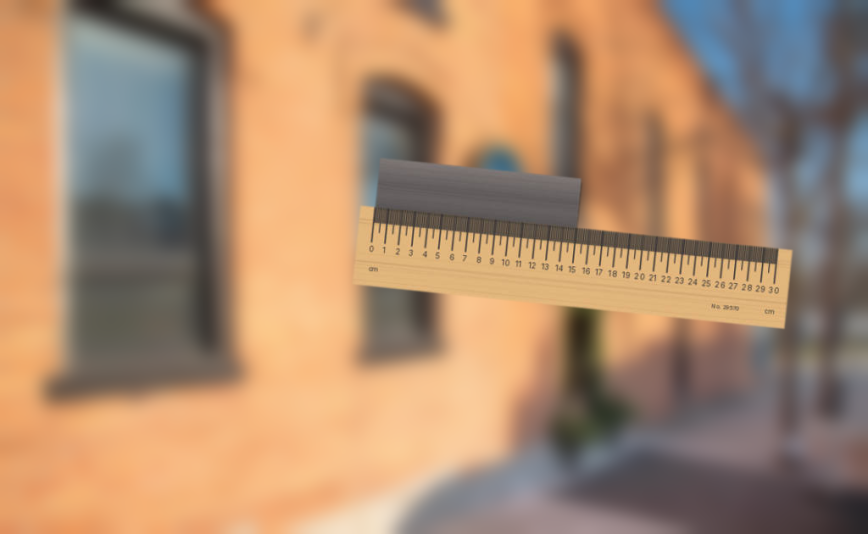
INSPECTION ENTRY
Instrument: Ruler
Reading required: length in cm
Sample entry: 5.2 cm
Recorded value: 15 cm
